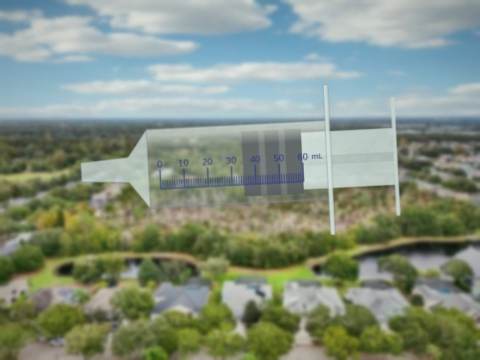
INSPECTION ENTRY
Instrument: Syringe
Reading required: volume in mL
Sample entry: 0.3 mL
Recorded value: 35 mL
